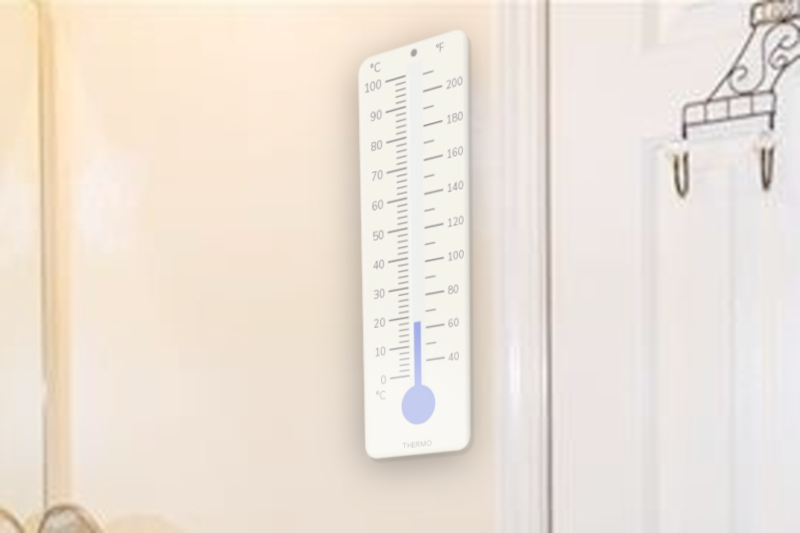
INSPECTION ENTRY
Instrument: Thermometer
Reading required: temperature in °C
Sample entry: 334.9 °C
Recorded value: 18 °C
